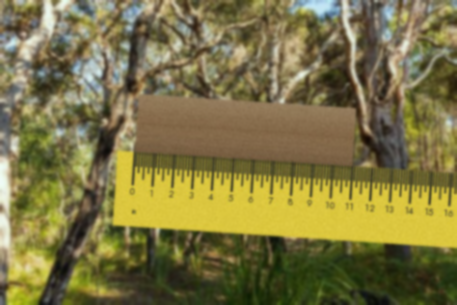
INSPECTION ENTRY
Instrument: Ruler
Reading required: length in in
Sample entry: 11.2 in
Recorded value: 11 in
